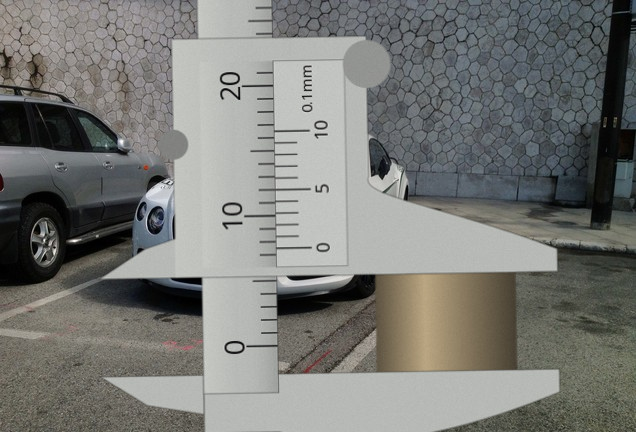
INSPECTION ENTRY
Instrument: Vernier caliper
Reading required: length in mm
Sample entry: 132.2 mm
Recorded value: 7.5 mm
